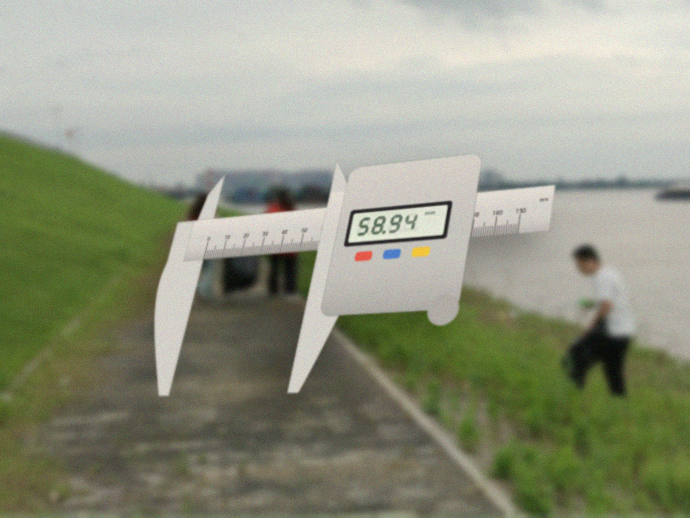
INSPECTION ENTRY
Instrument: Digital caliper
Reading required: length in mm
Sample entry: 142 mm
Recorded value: 58.94 mm
